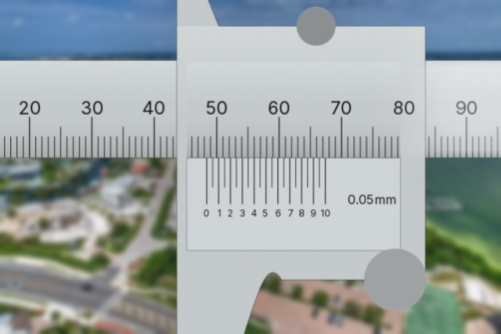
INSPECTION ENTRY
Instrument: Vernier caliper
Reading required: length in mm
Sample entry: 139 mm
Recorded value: 48.4 mm
